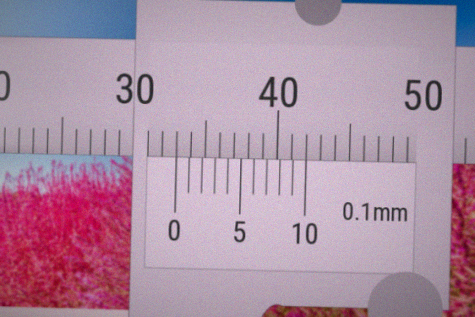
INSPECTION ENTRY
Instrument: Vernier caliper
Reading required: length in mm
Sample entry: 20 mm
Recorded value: 33.0 mm
